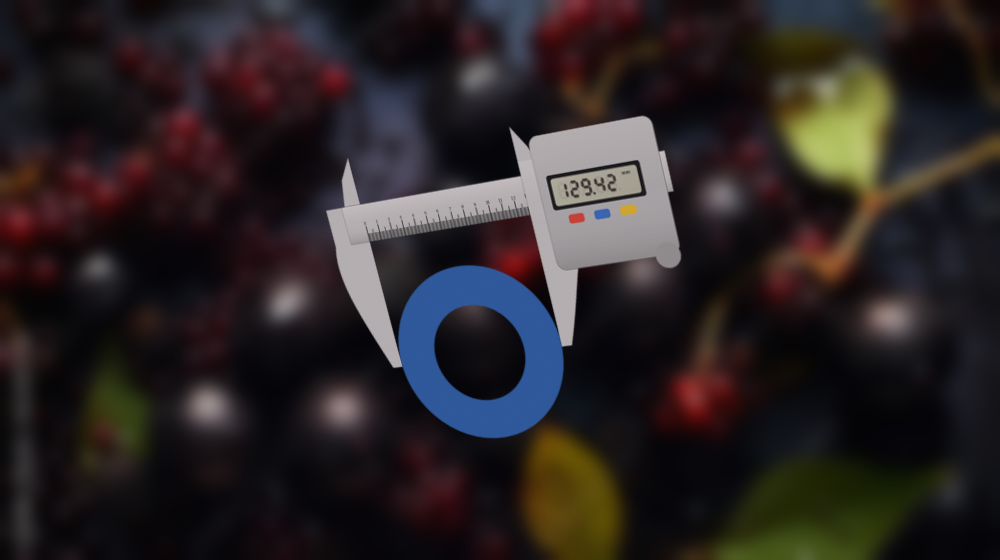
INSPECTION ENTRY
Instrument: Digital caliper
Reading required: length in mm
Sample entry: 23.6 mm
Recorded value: 129.42 mm
